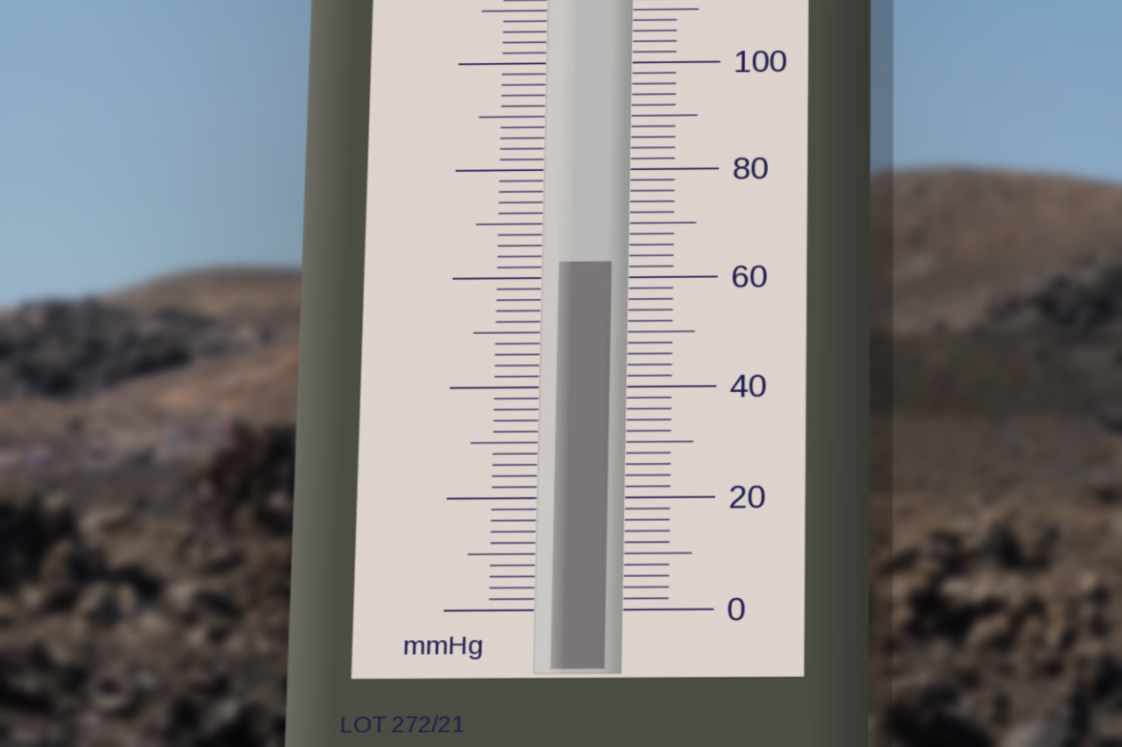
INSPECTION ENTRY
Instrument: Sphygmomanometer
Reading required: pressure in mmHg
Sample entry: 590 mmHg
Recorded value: 63 mmHg
